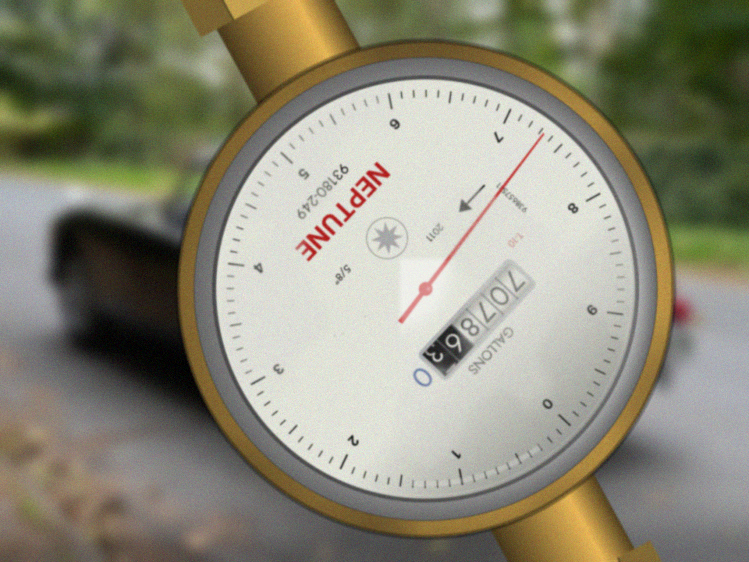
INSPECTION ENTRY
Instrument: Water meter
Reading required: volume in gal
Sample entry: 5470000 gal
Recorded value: 7078627.3 gal
